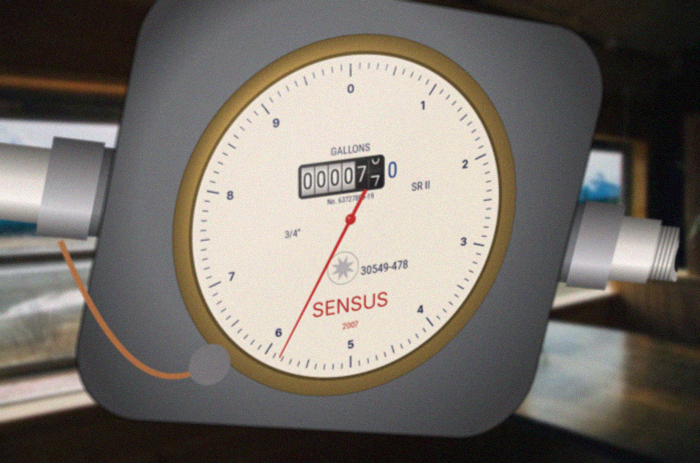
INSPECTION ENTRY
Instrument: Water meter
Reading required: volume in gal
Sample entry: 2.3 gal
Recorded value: 765.8 gal
